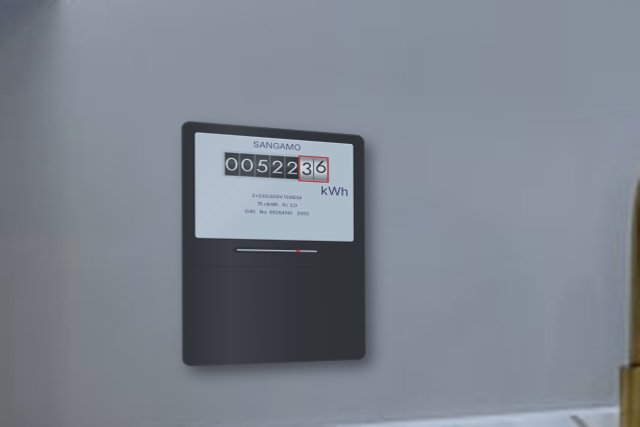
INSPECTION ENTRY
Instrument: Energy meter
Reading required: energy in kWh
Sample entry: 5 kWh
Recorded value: 522.36 kWh
